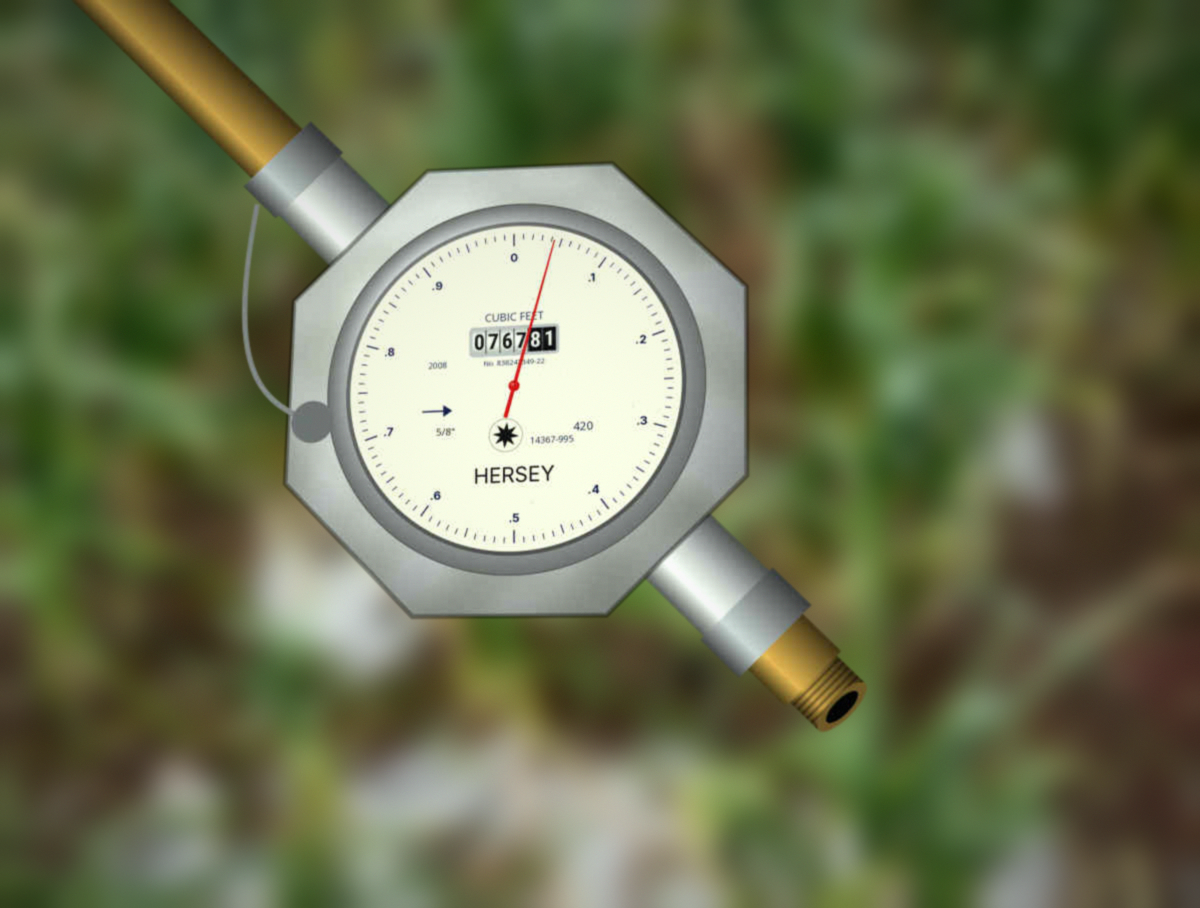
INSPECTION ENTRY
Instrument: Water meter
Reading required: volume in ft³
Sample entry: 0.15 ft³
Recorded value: 76781.04 ft³
